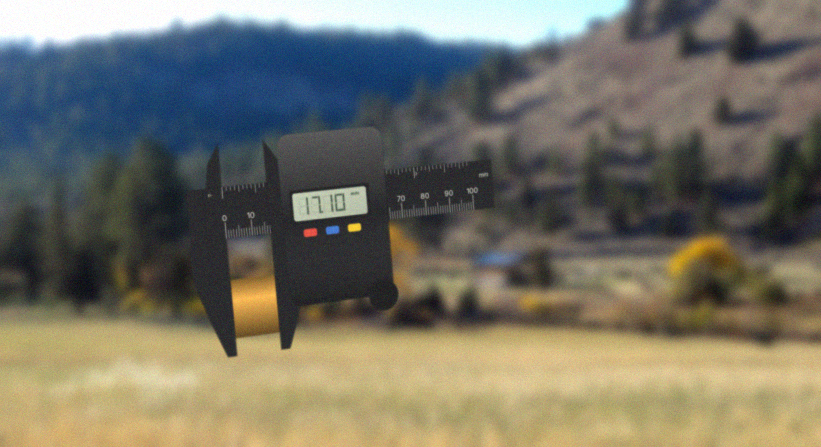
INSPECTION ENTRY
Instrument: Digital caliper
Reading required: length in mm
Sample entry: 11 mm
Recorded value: 17.10 mm
